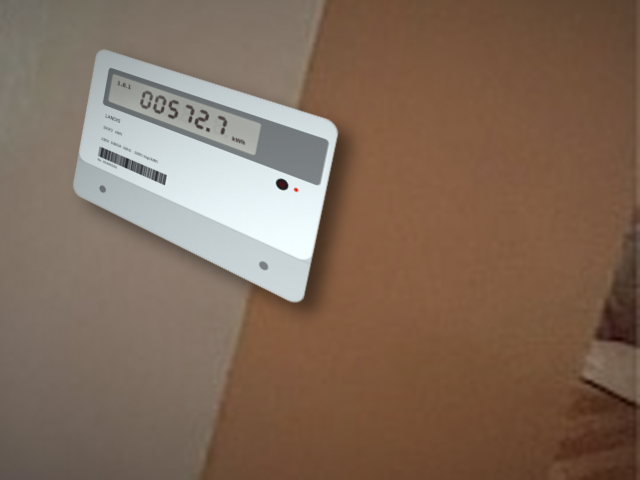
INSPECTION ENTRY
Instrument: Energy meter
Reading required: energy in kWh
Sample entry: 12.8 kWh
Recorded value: 572.7 kWh
